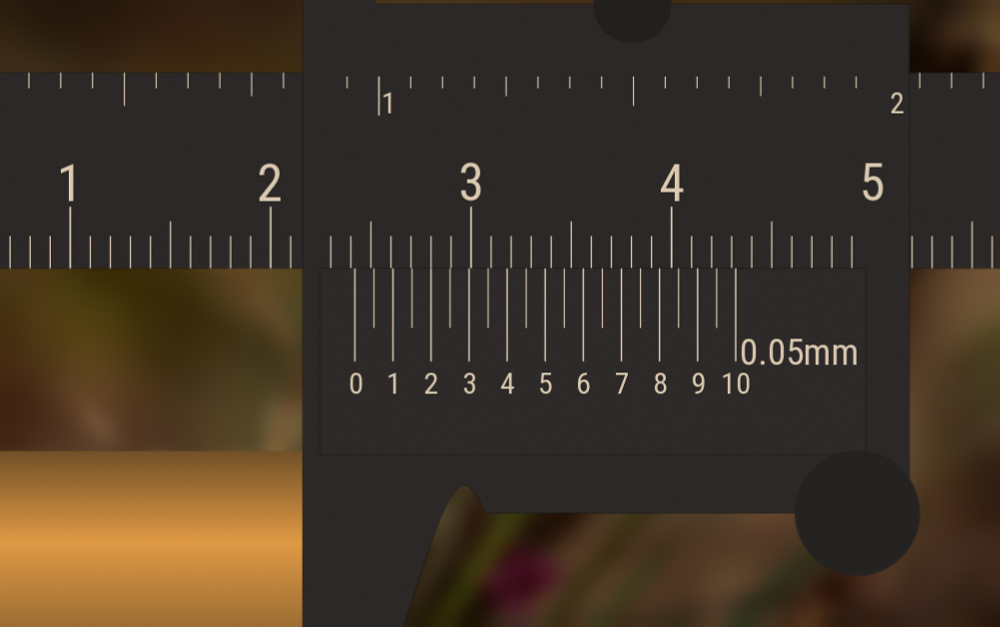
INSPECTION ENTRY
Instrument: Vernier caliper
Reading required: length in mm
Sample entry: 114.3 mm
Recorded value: 24.2 mm
